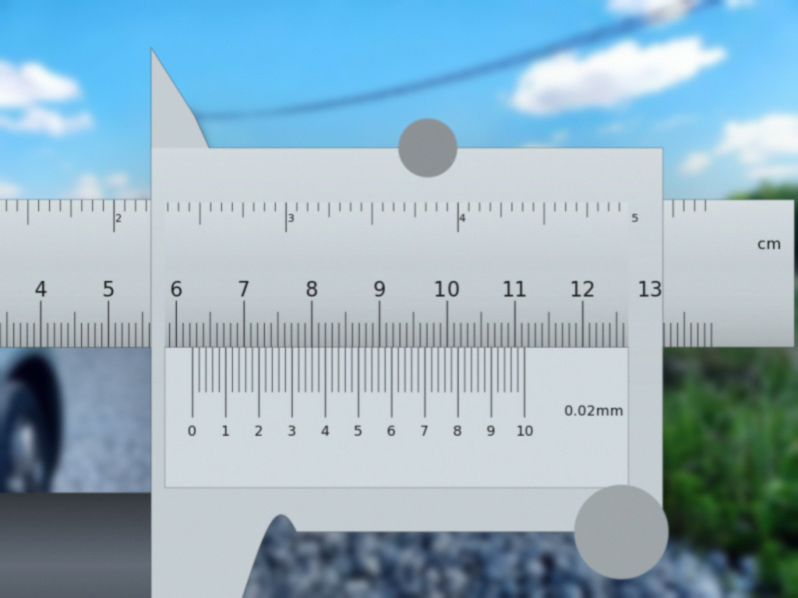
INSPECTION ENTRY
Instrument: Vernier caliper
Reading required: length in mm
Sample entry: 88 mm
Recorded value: 62.4 mm
